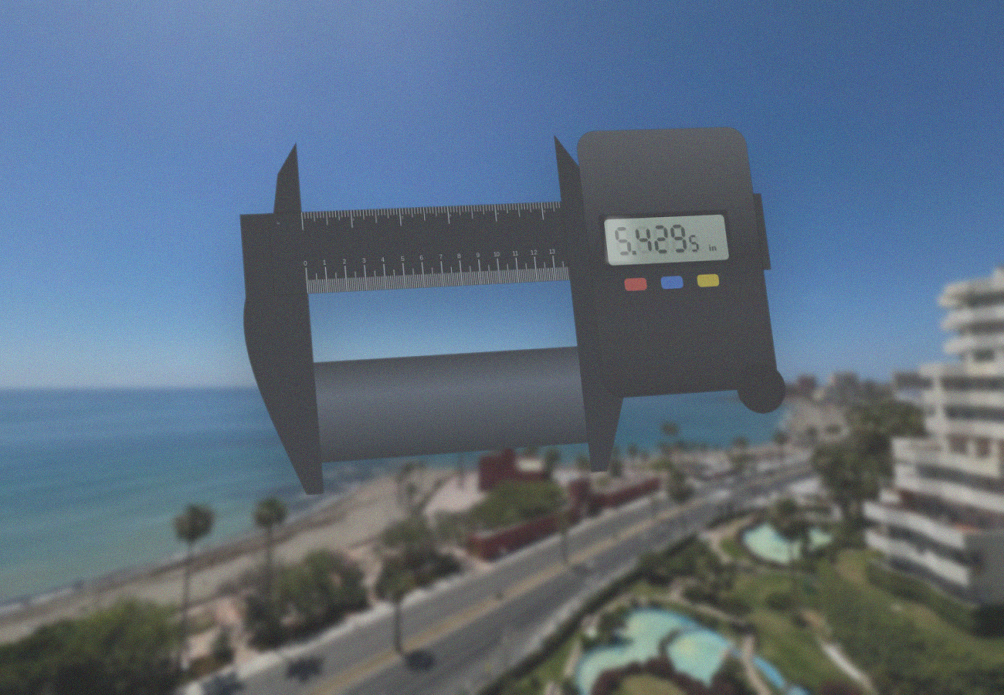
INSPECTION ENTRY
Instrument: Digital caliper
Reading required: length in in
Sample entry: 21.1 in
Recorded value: 5.4295 in
